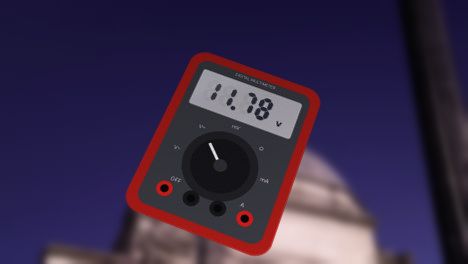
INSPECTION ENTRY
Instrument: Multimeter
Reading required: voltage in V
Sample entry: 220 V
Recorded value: 11.78 V
